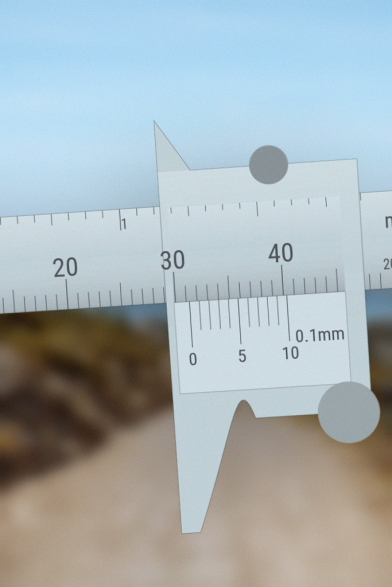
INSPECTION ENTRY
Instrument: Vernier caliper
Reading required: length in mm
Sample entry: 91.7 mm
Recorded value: 31.3 mm
